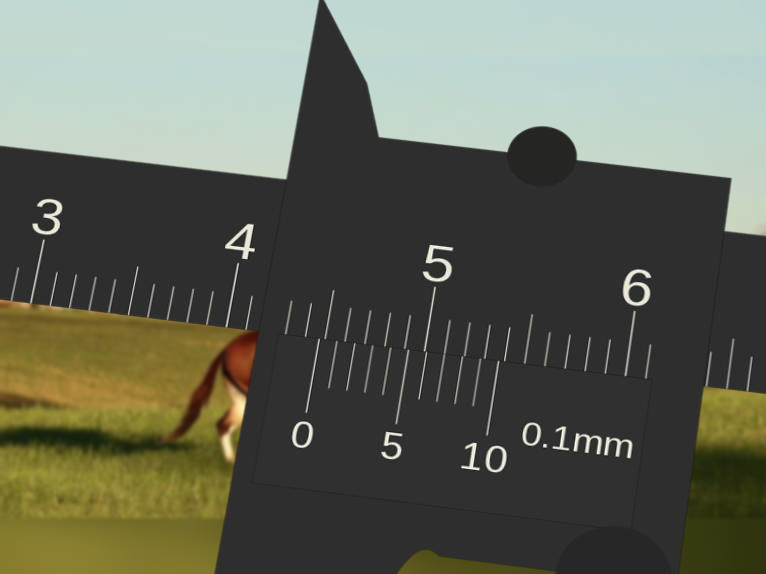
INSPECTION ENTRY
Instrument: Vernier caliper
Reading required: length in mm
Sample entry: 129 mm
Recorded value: 44.7 mm
